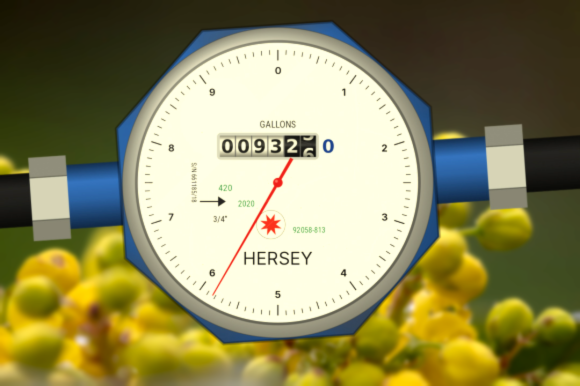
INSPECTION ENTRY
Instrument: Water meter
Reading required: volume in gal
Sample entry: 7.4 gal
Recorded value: 93255.8 gal
